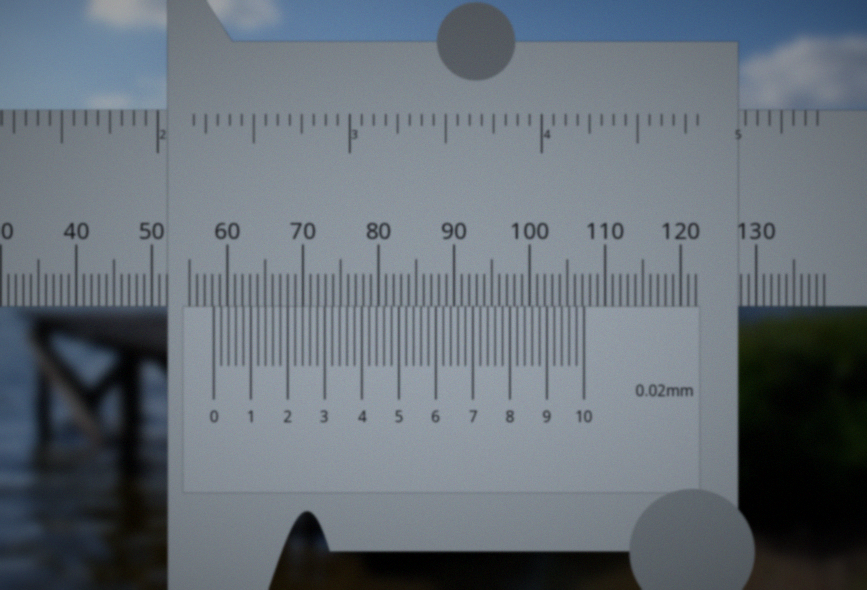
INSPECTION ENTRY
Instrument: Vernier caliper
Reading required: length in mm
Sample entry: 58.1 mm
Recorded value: 58.2 mm
